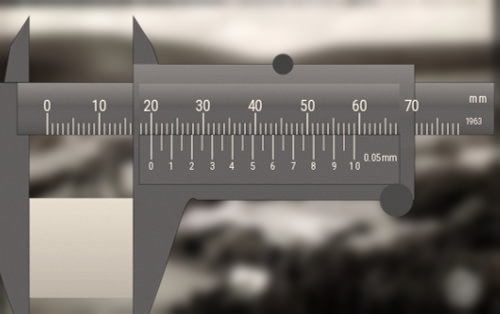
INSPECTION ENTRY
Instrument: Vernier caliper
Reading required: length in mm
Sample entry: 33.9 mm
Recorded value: 20.0 mm
